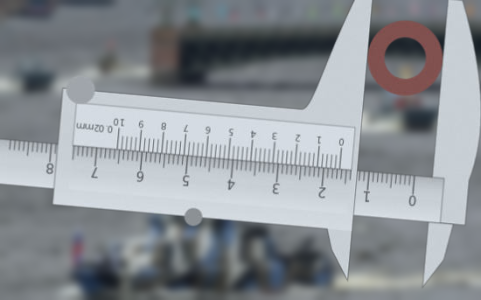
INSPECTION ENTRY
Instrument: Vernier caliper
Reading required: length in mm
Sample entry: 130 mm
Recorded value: 16.5 mm
